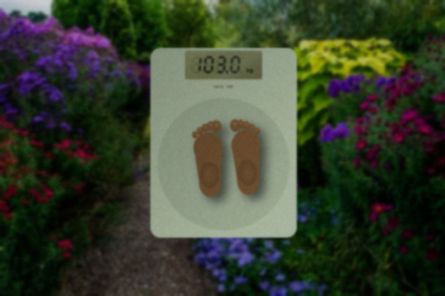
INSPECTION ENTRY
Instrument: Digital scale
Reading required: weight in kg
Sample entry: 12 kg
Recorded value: 103.0 kg
